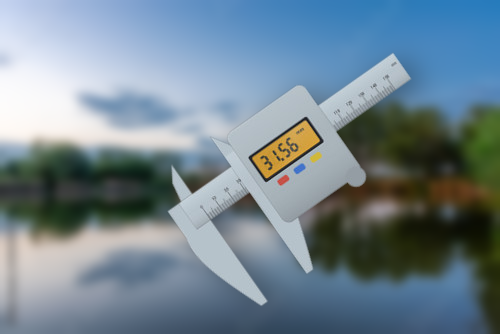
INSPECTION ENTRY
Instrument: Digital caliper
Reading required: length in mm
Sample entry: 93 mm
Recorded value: 31.56 mm
